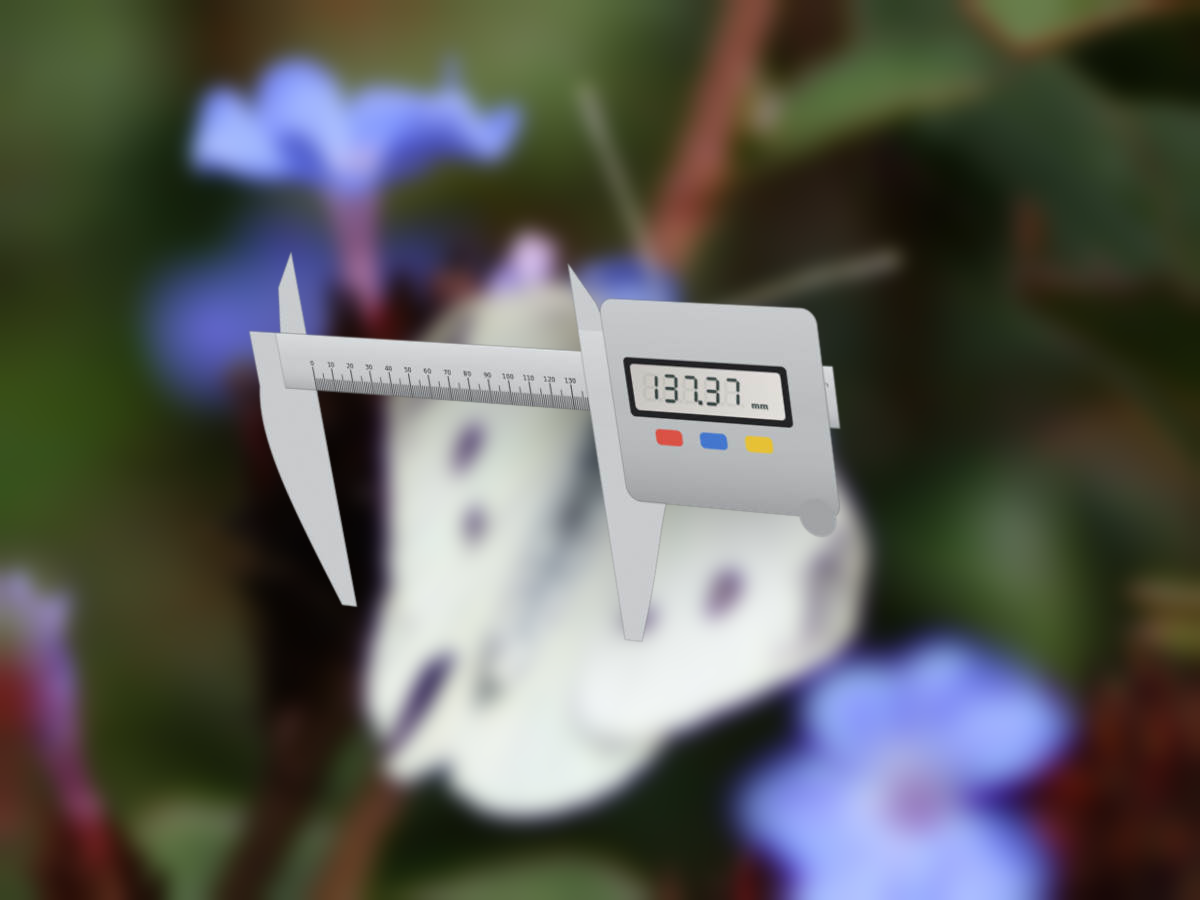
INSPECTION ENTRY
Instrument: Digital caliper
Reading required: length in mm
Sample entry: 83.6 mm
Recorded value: 137.37 mm
